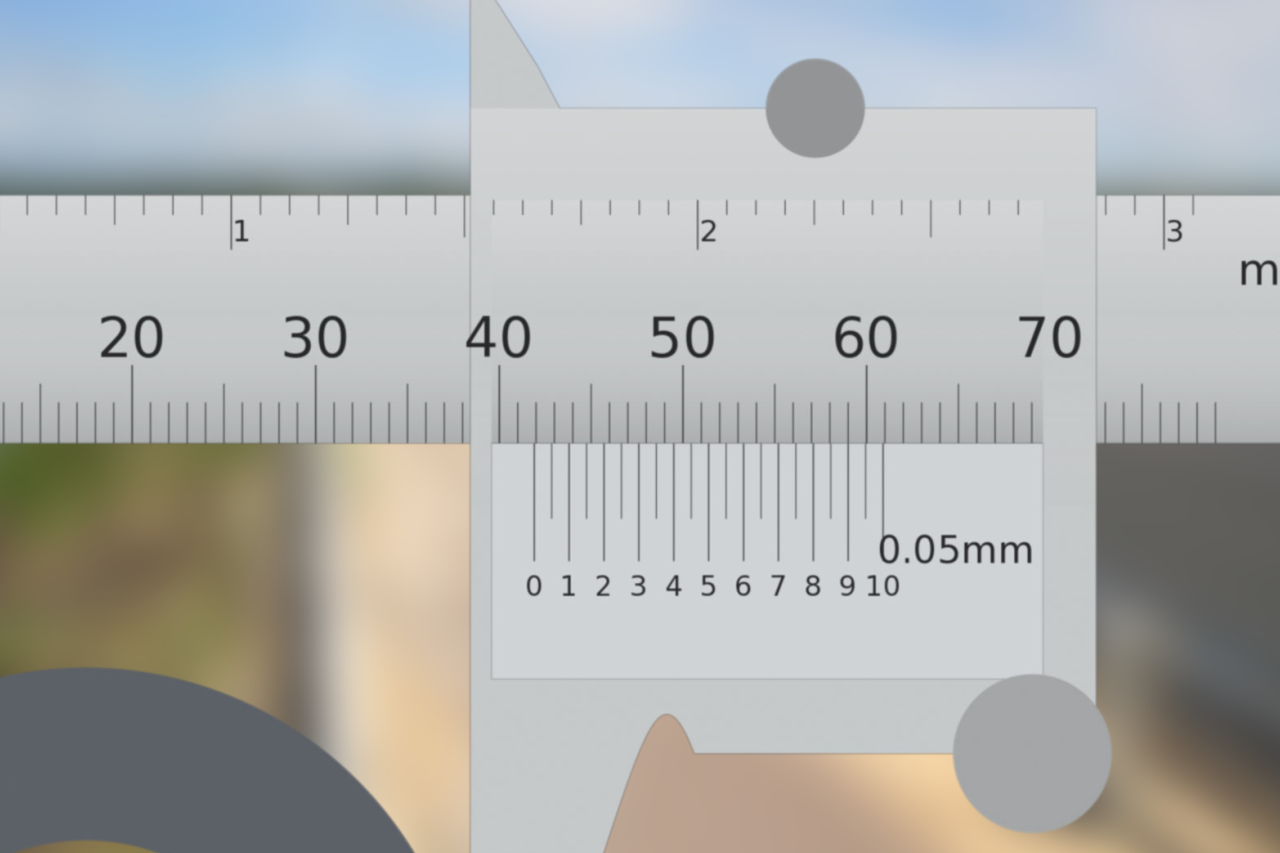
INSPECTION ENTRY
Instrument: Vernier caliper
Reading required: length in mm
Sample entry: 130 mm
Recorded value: 41.9 mm
